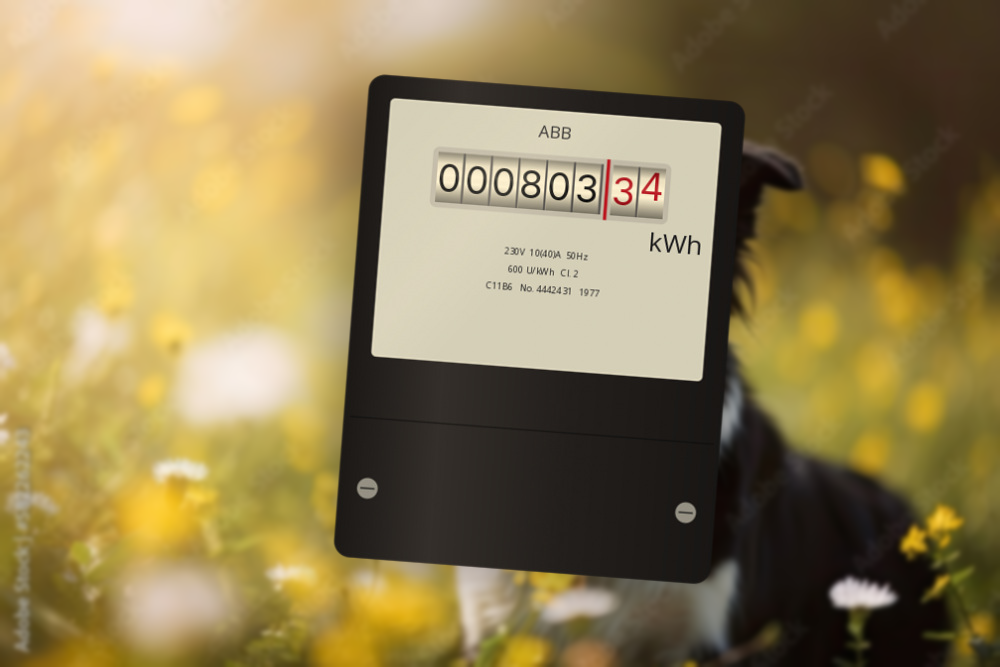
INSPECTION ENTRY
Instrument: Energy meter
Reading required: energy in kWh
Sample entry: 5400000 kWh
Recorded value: 803.34 kWh
